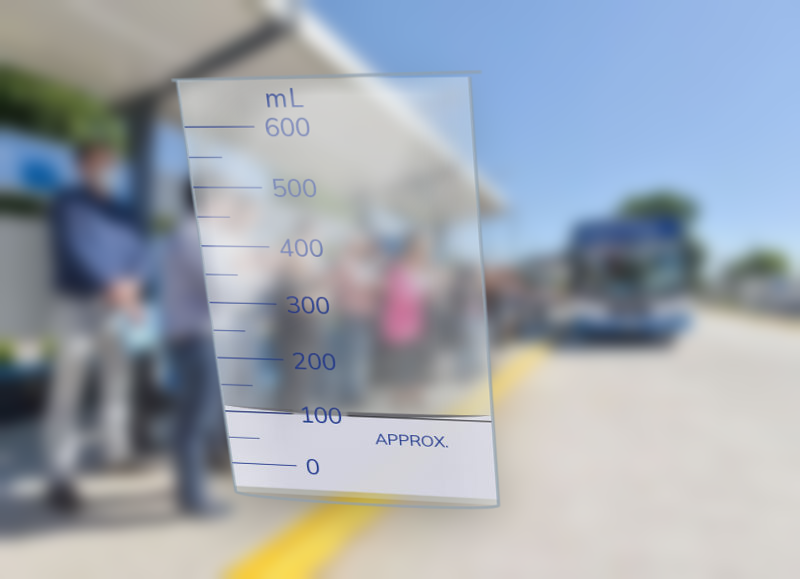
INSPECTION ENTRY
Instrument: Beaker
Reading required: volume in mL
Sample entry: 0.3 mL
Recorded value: 100 mL
